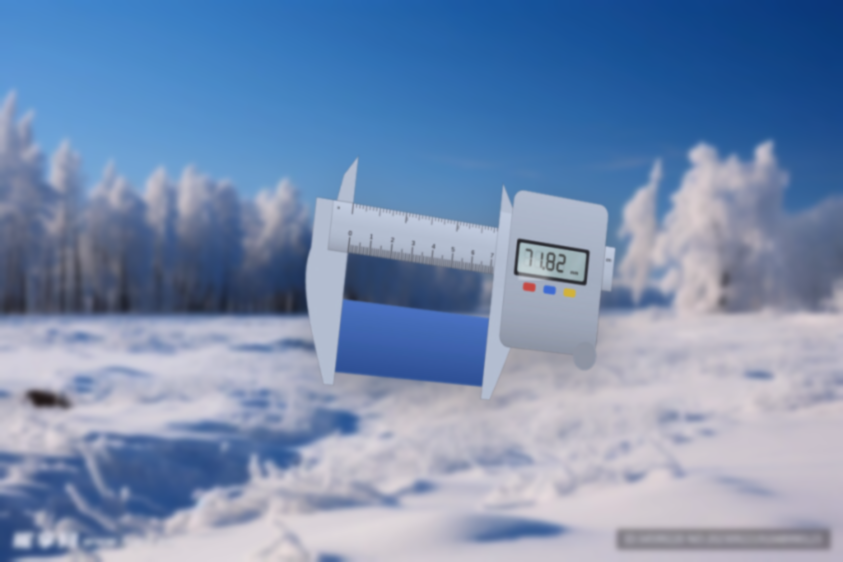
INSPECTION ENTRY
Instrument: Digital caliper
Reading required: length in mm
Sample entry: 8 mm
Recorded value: 71.82 mm
